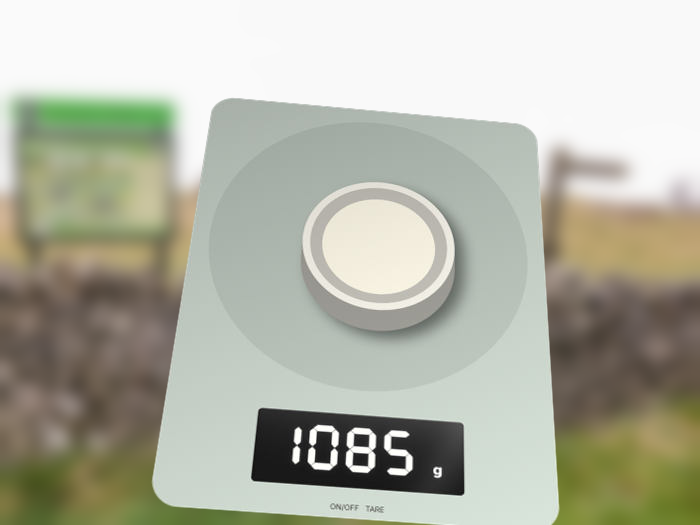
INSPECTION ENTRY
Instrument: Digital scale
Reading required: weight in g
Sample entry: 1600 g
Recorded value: 1085 g
